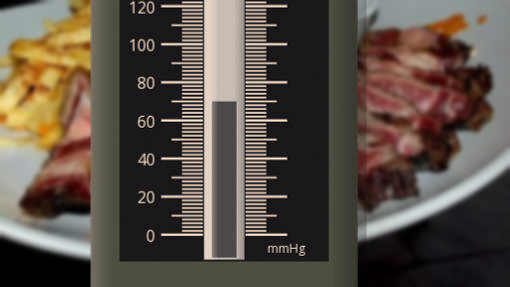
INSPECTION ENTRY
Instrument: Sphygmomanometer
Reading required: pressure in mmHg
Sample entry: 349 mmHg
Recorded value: 70 mmHg
